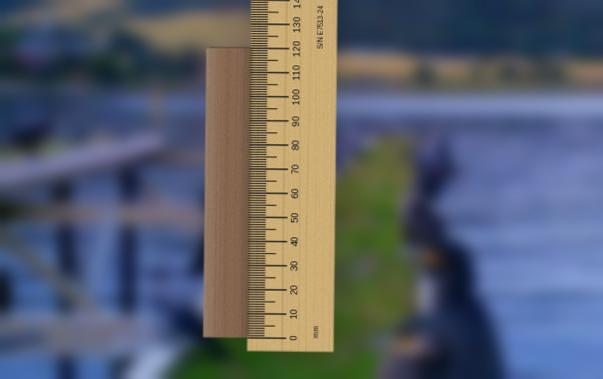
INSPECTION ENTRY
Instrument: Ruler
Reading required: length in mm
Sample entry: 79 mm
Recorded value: 120 mm
